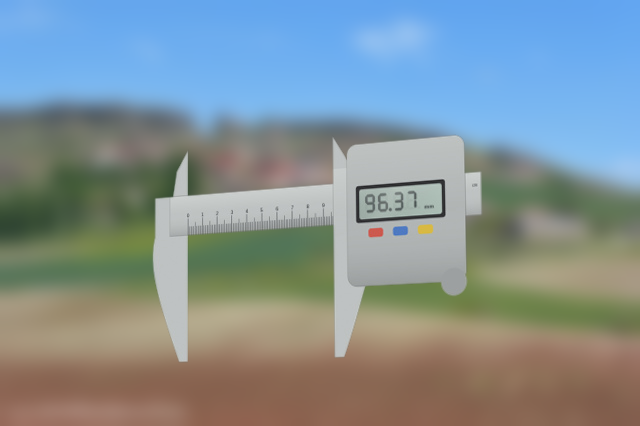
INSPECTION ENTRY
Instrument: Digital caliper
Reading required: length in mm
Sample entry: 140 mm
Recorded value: 96.37 mm
